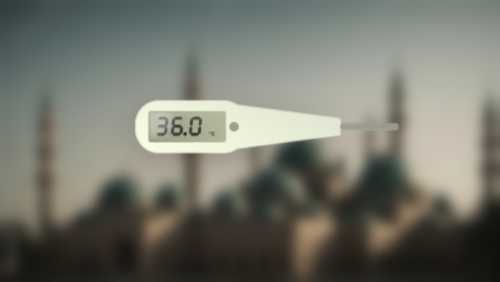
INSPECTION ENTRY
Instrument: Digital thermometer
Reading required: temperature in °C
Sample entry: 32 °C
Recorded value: 36.0 °C
